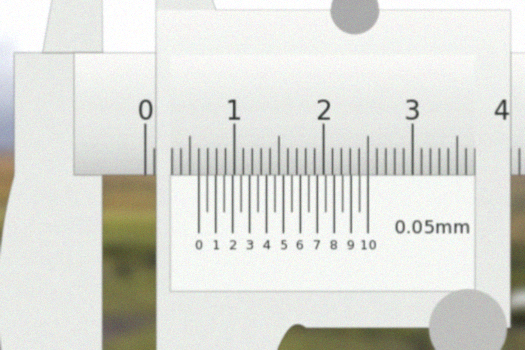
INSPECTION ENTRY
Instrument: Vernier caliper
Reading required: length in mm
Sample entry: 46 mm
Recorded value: 6.0 mm
